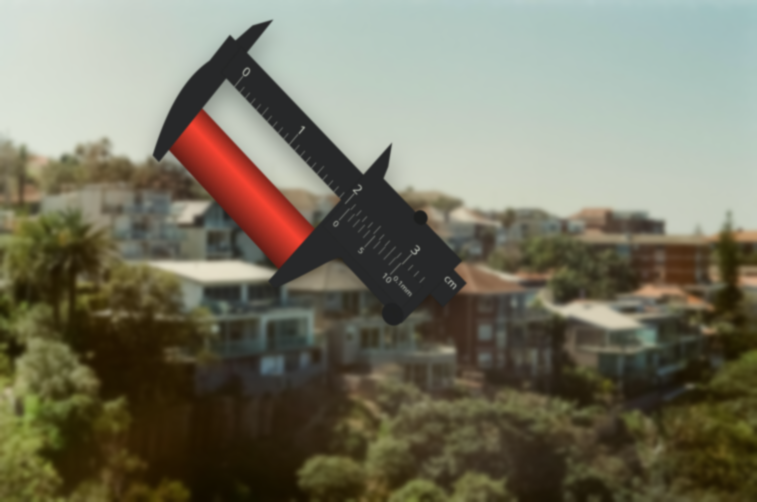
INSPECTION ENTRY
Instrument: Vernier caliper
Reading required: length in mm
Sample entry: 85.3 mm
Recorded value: 20.8 mm
